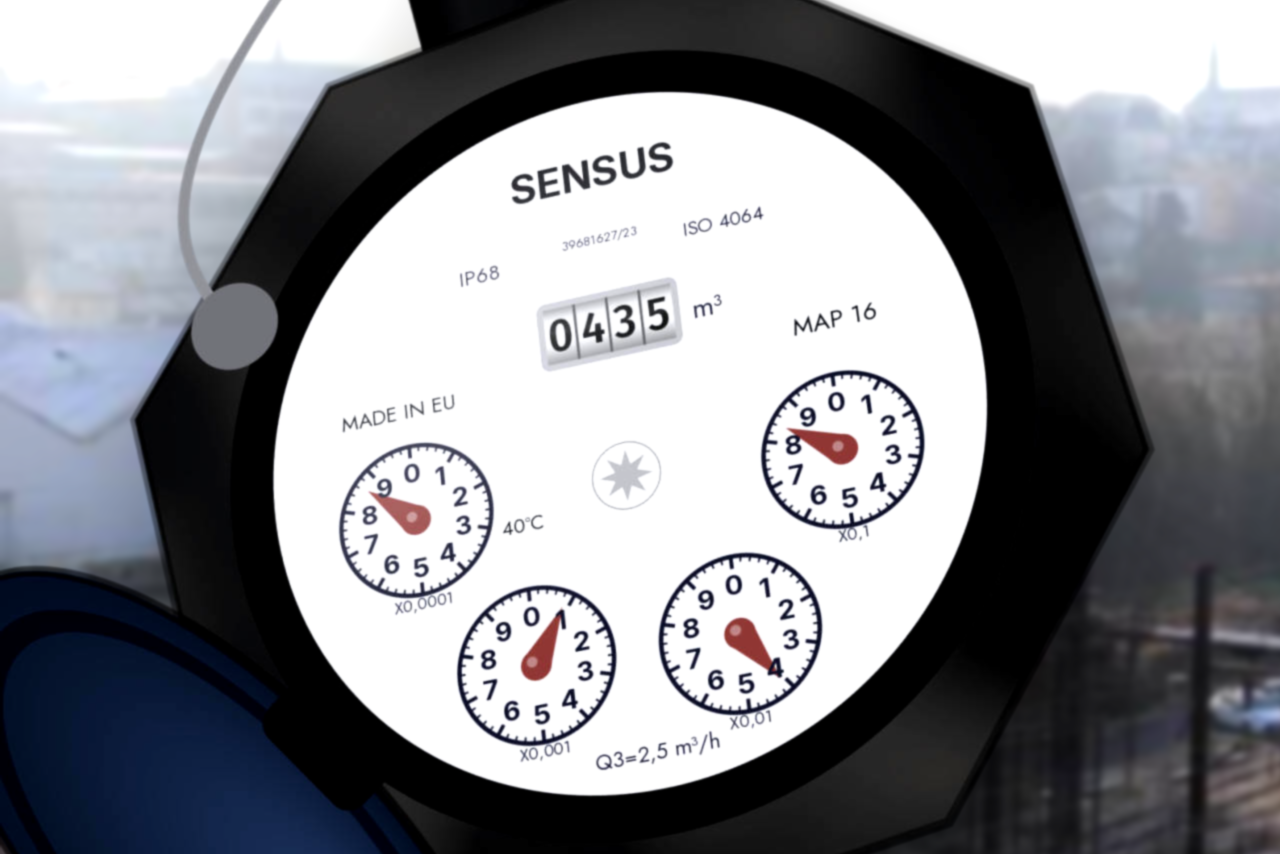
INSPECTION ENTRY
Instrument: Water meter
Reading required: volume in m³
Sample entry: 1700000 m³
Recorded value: 435.8408 m³
